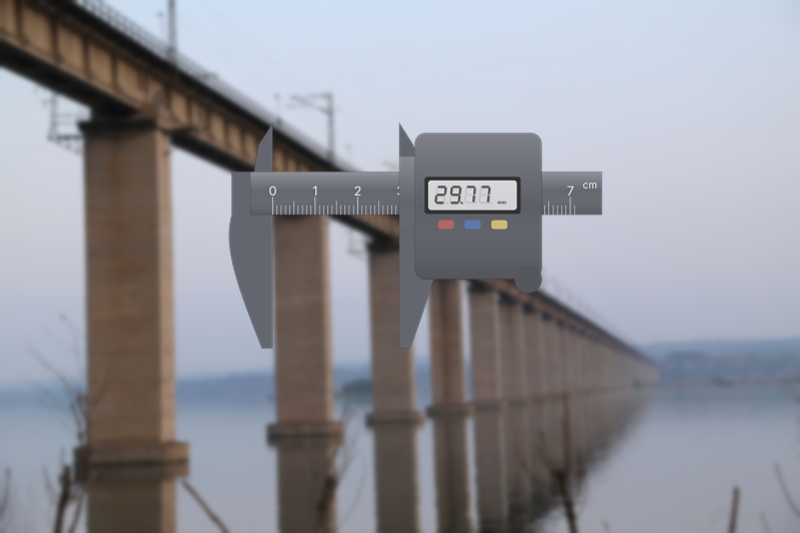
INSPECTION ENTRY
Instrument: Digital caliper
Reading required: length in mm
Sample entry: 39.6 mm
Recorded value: 29.77 mm
